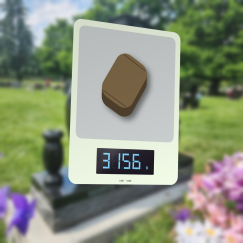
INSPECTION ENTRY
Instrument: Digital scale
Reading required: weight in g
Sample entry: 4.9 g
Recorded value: 3156 g
